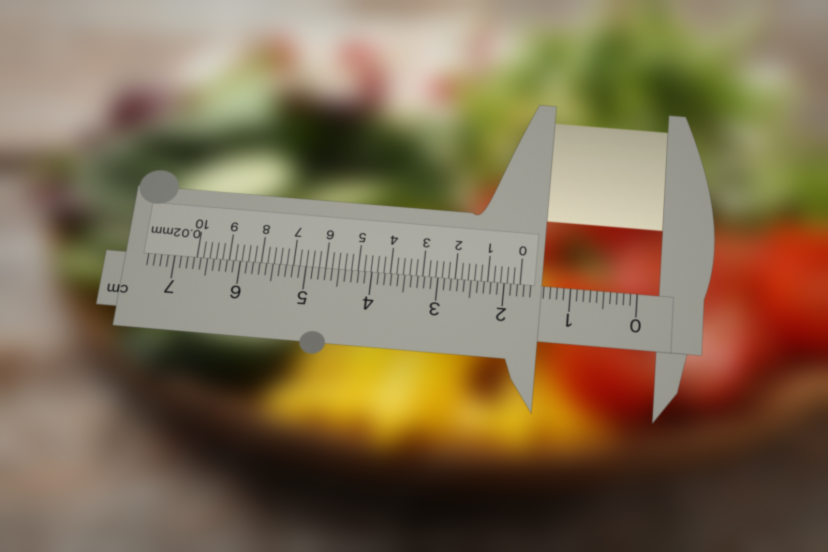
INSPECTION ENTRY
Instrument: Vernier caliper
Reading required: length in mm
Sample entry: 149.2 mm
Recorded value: 17.6 mm
